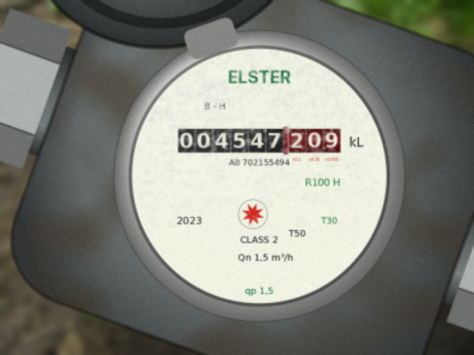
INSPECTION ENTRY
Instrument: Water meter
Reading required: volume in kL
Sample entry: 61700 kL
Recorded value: 4547.209 kL
